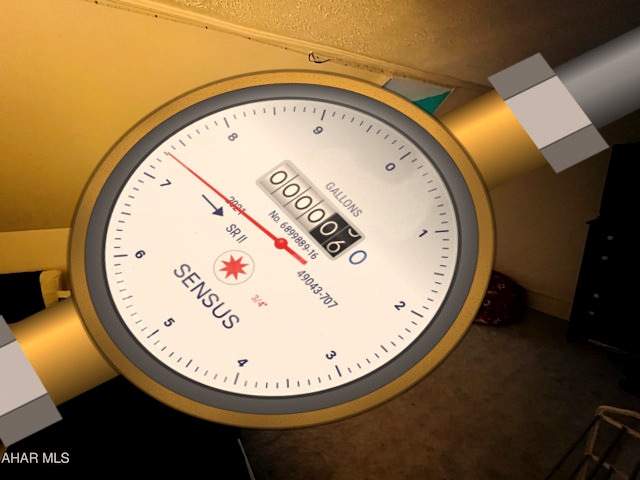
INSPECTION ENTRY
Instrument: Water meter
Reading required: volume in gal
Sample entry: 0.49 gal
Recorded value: 57.3 gal
